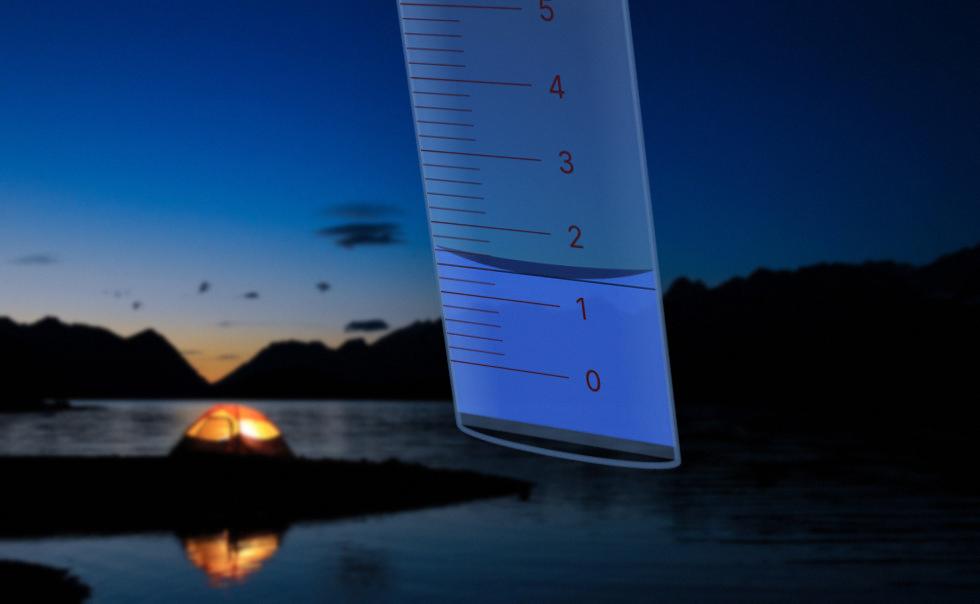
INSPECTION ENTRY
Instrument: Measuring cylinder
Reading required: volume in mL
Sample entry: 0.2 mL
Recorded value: 1.4 mL
